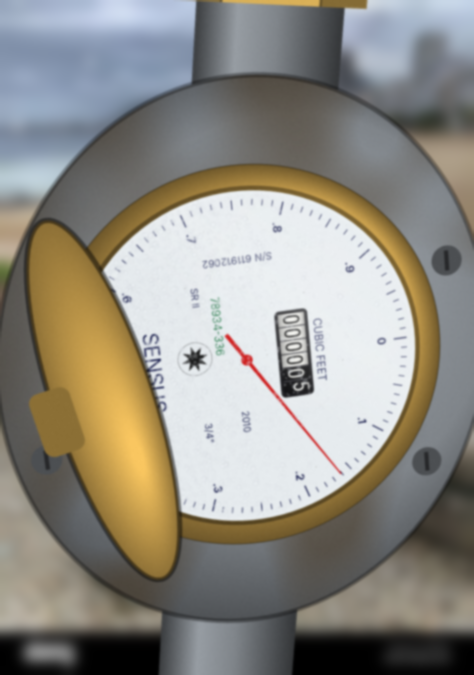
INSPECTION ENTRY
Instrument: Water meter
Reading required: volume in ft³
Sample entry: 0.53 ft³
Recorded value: 5.16 ft³
